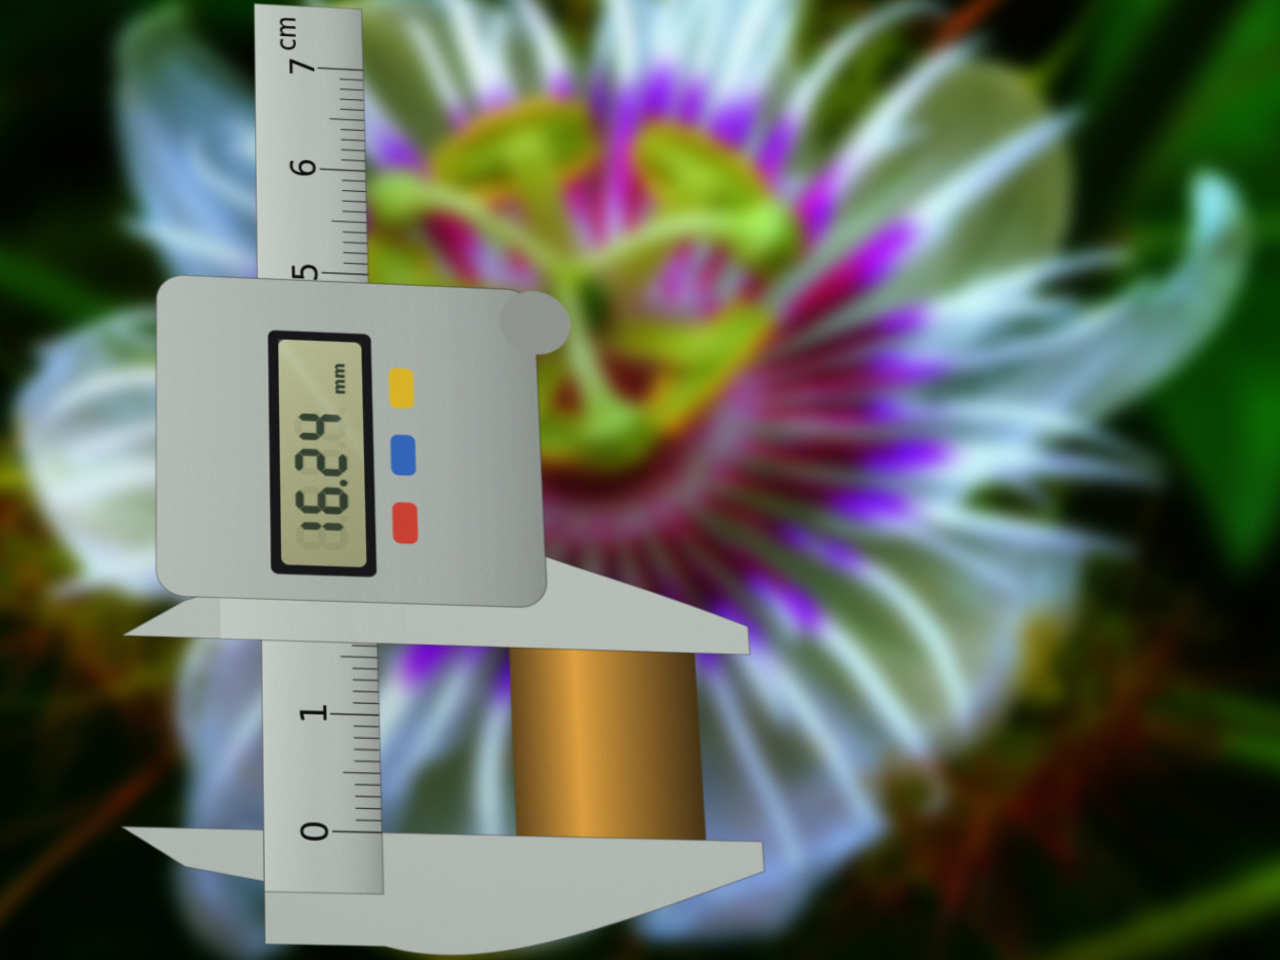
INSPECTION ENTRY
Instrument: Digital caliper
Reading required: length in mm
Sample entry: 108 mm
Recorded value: 16.24 mm
